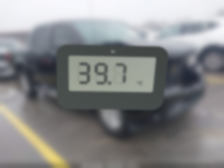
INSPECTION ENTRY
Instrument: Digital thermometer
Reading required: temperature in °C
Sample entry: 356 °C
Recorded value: 39.7 °C
